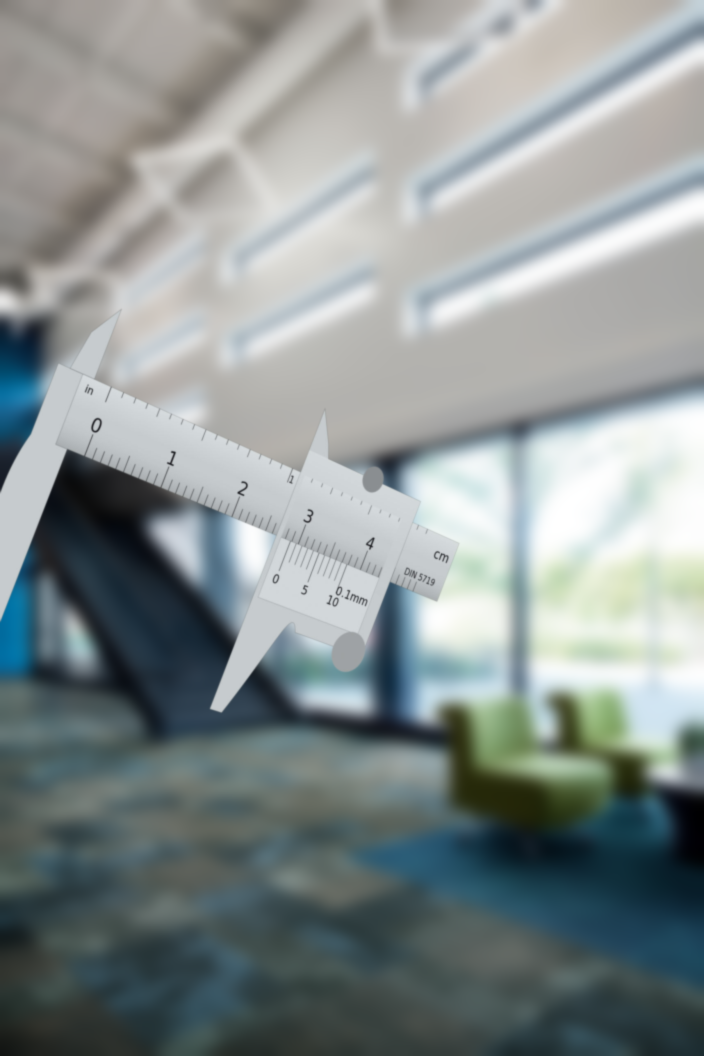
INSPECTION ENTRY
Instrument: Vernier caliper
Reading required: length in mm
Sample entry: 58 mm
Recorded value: 28.8 mm
